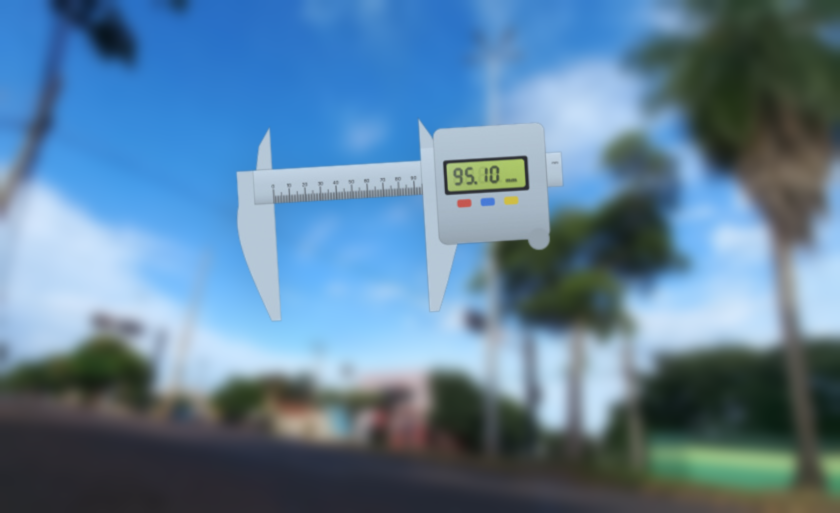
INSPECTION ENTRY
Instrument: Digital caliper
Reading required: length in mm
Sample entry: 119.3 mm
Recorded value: 95.10 mm
